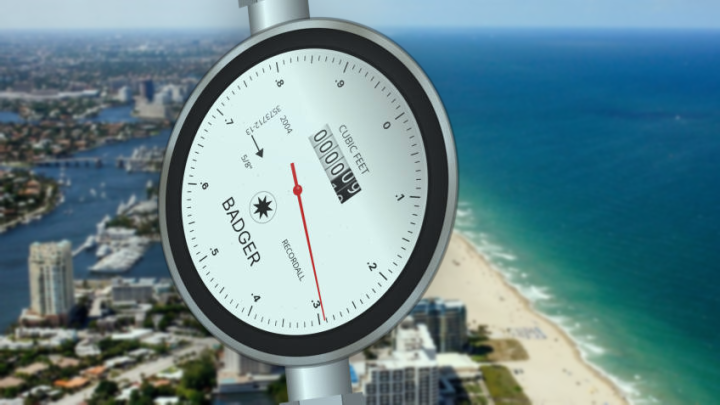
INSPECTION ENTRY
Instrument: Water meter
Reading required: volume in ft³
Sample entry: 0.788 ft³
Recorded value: 9.29 ft³
